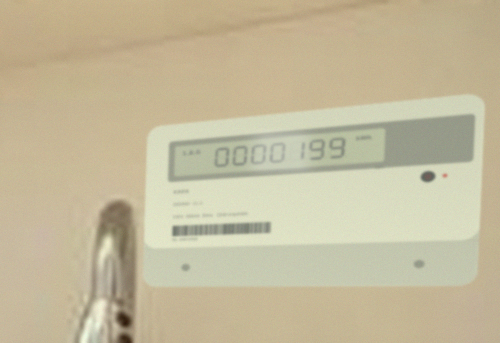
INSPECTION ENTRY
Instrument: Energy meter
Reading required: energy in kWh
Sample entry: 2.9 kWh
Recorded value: 199 kWh
